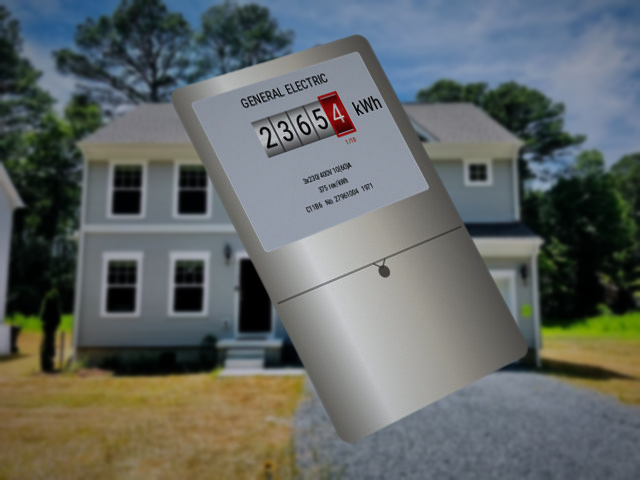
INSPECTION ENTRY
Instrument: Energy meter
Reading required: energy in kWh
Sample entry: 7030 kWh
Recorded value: 2365.4 kWh
